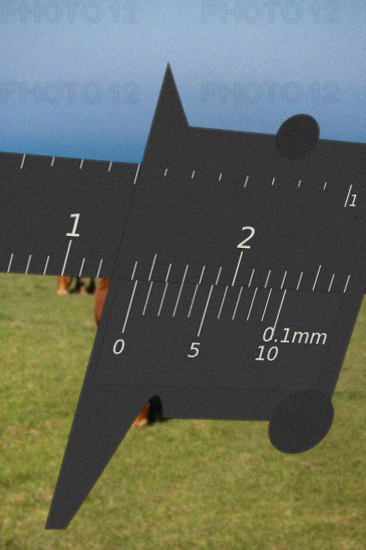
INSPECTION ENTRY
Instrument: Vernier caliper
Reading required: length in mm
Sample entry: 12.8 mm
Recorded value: 14.3 mm
